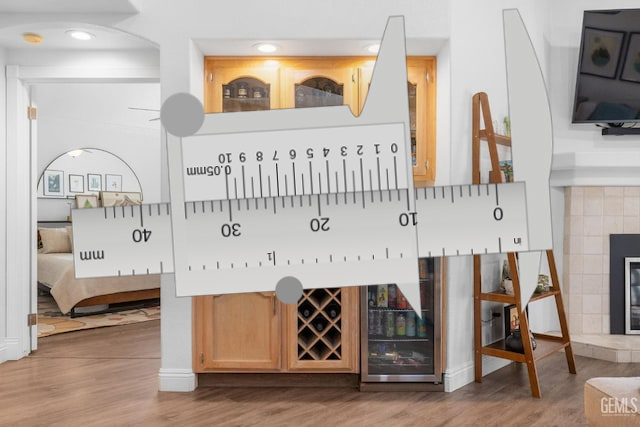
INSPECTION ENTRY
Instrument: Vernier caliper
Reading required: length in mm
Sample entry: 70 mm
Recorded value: 11.2 mm
